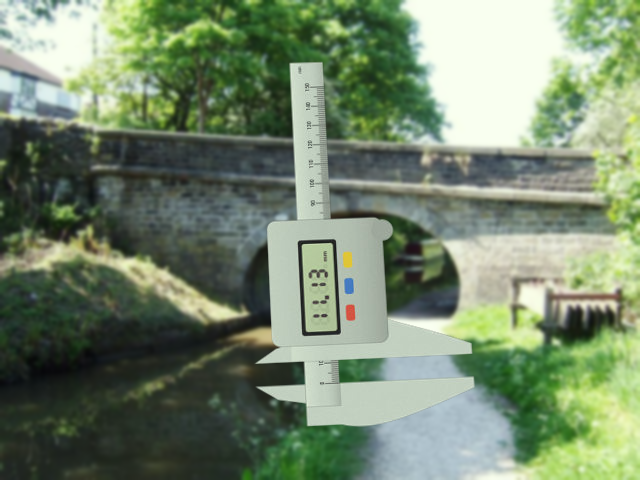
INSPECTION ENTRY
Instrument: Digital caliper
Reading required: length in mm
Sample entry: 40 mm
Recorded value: 11.13 mm
